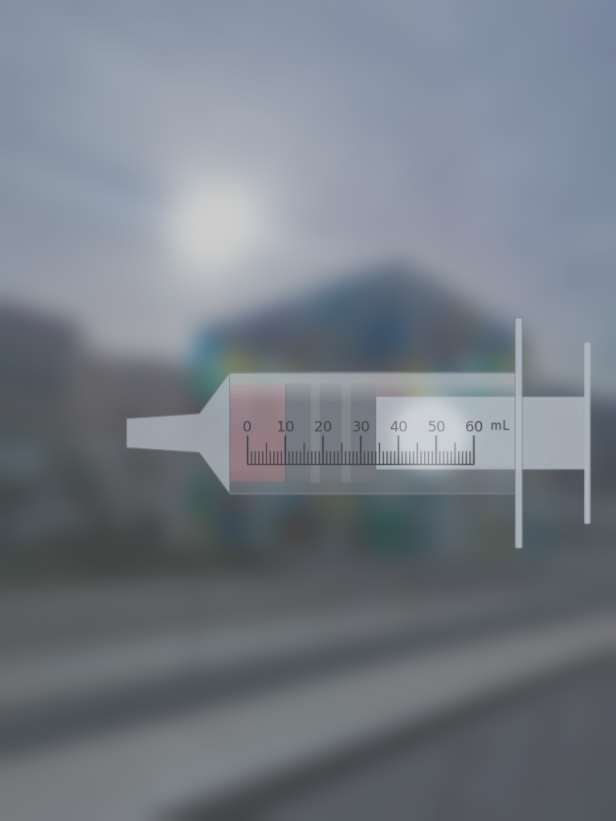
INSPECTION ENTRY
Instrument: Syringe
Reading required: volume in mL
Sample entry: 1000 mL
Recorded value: 10 mL
